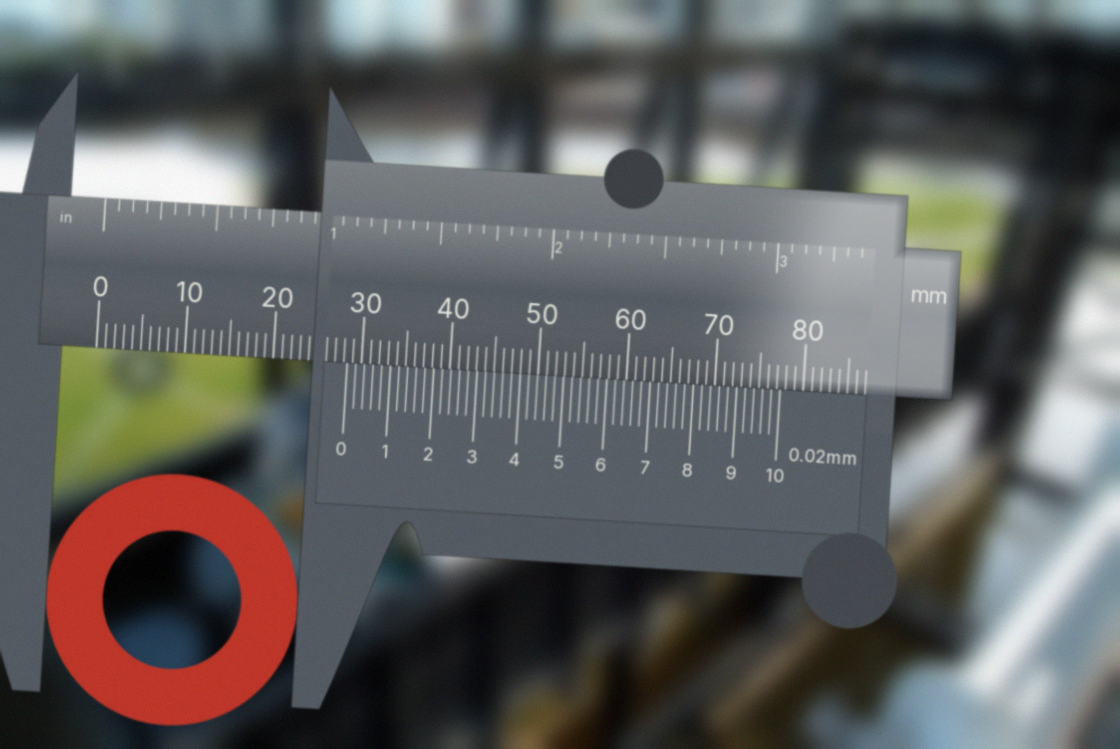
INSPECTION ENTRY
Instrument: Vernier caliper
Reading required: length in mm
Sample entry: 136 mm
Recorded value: 28.4 mm
